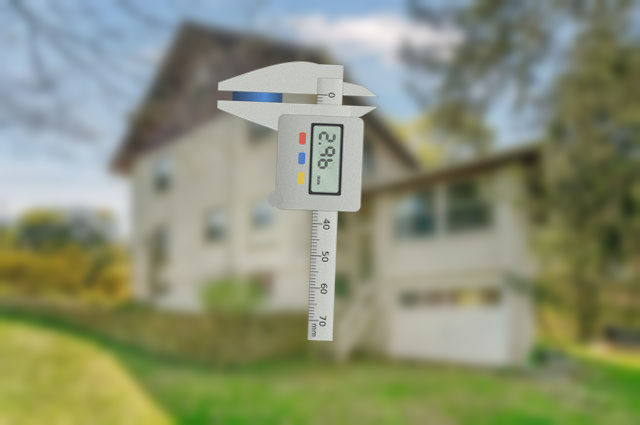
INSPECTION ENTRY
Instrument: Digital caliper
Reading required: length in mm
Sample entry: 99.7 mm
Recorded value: 2.96 mm
